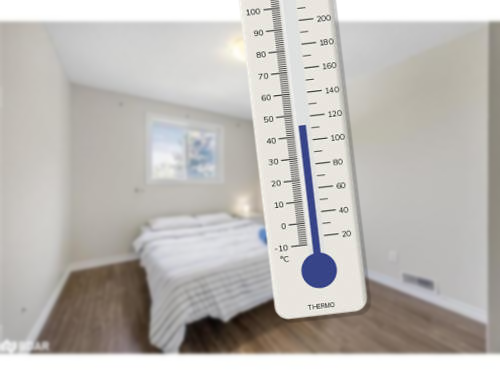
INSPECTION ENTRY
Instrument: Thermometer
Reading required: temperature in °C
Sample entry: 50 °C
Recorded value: 45 °C
